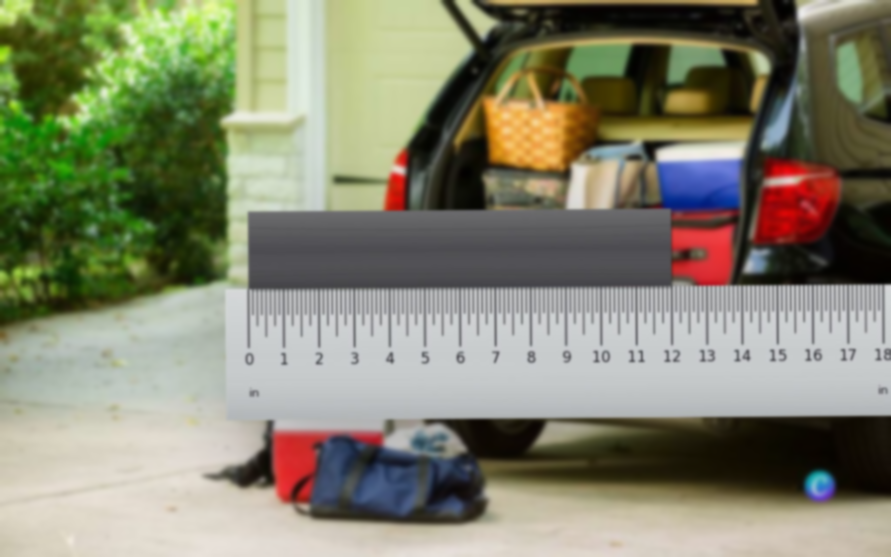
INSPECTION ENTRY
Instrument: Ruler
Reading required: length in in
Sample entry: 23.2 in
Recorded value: 12 in
